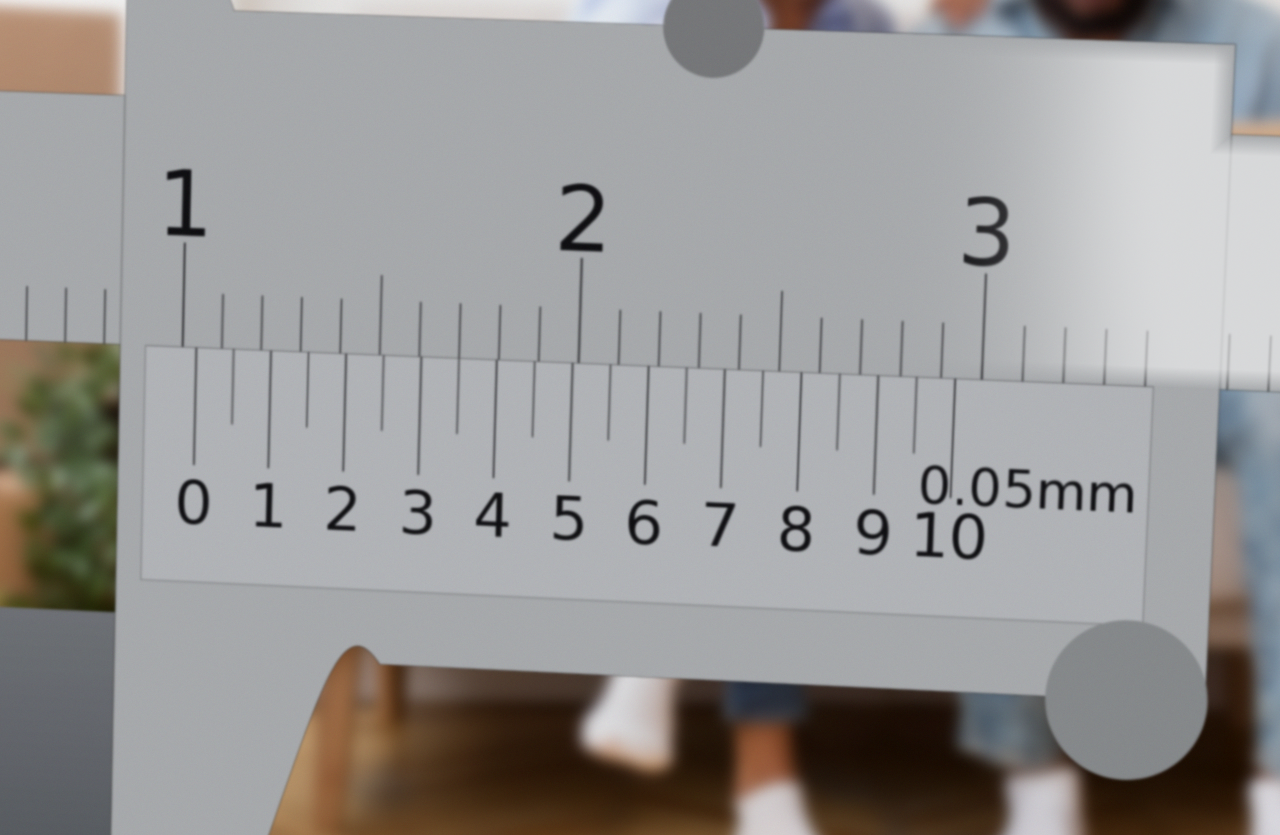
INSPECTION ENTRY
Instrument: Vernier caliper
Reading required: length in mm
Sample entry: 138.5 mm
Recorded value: 10.35 mm
